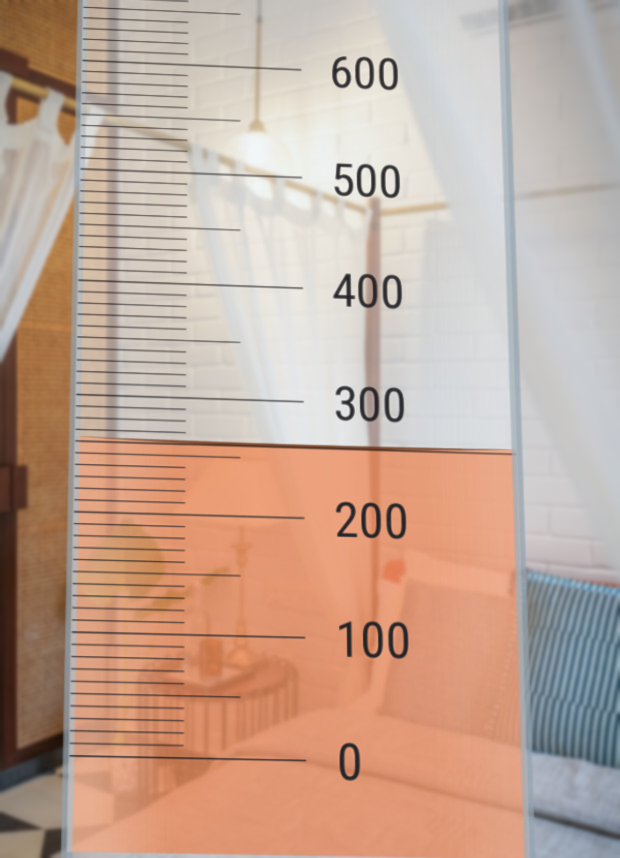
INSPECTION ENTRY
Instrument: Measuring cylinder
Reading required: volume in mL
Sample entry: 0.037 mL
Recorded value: 260 mL
